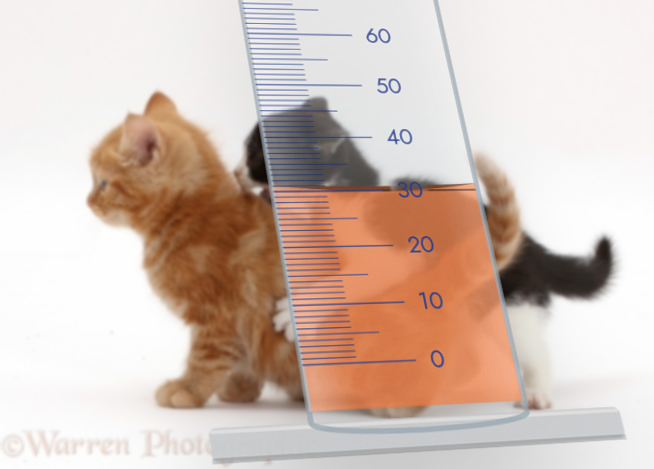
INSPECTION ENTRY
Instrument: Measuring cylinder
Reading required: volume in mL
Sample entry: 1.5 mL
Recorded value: 30 mL
